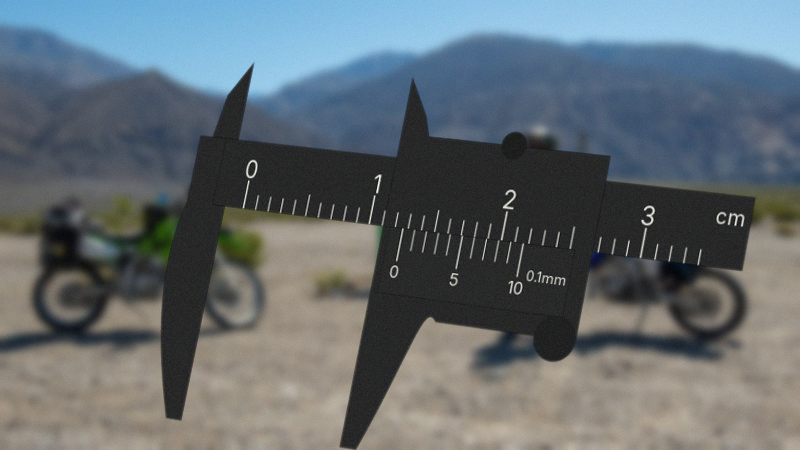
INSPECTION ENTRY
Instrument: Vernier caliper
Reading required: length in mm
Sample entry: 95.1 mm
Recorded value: 12.6 mm
